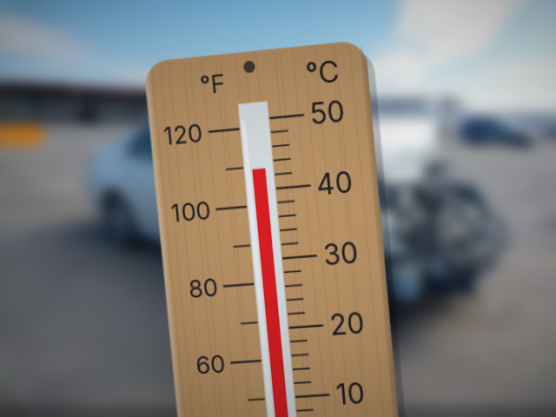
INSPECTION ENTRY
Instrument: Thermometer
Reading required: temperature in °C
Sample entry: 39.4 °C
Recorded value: 43 °C
